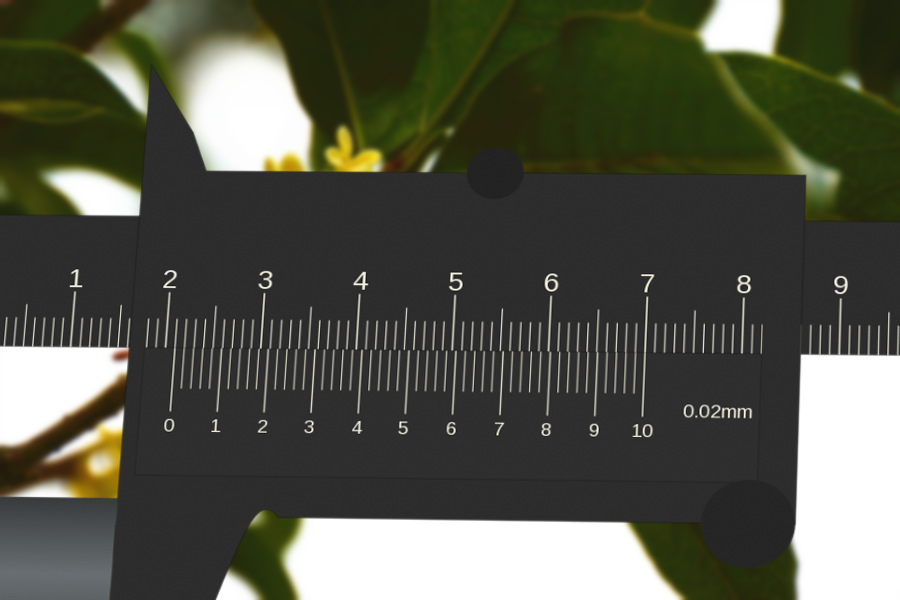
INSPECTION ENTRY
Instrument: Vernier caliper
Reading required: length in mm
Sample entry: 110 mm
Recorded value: 21.0 mm
